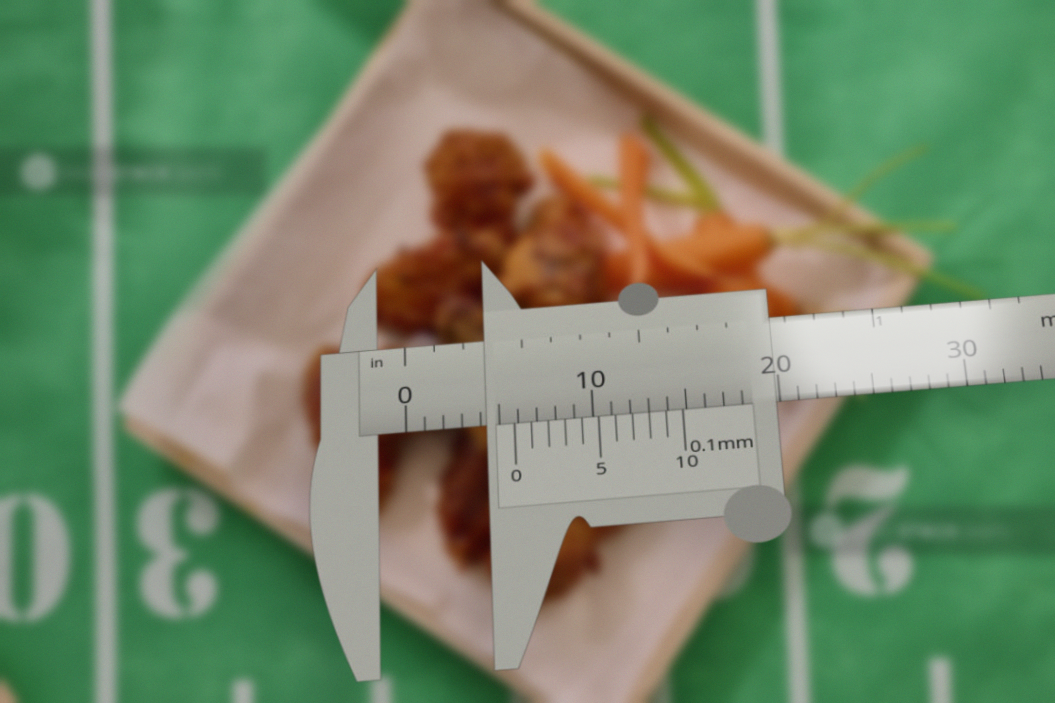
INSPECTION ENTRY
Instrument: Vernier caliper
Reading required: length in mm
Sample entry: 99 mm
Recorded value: 5.8 mm
